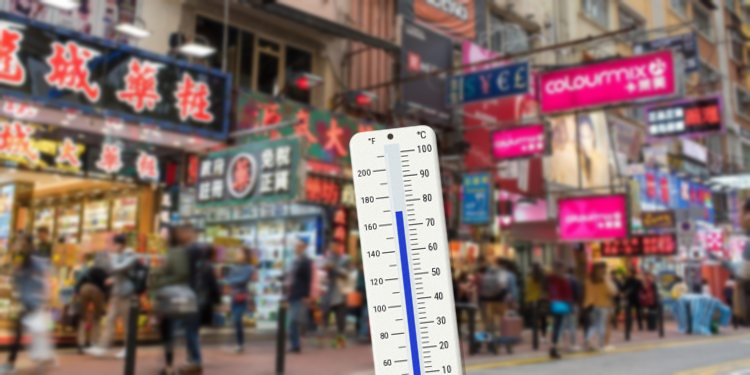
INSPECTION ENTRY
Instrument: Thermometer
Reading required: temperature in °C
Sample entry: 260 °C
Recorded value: 76 °C
